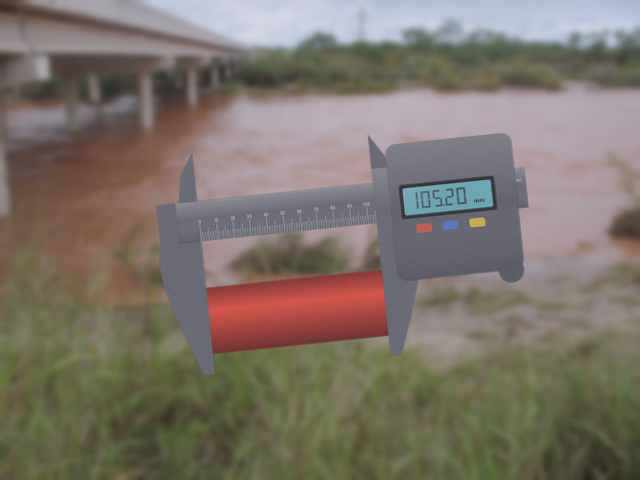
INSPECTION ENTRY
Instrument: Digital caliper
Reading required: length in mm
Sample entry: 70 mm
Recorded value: 105.20 mm
